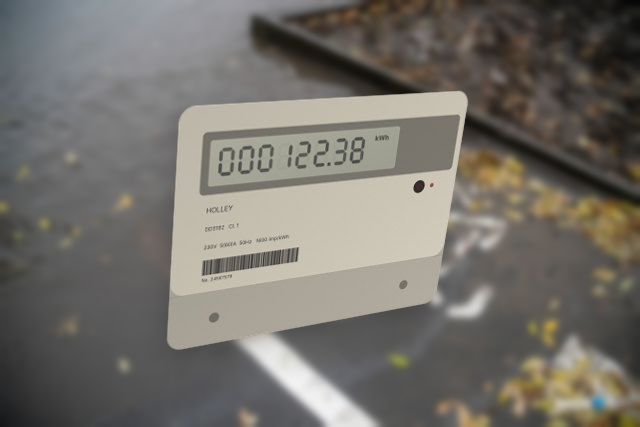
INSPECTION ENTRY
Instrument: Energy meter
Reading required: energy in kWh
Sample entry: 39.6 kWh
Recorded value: 122.38 kWh
